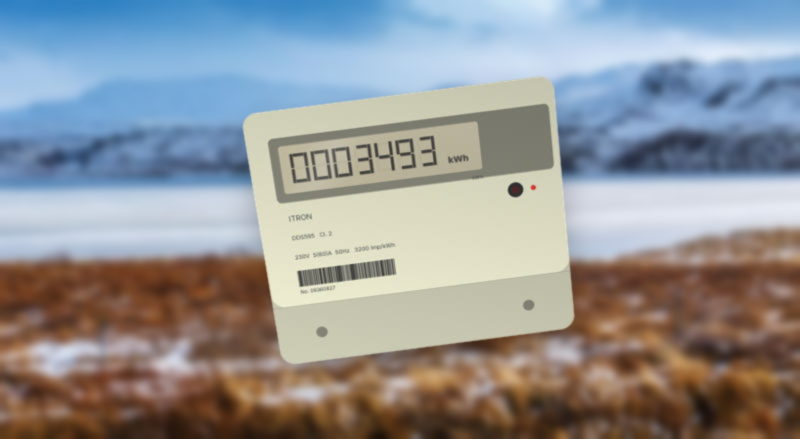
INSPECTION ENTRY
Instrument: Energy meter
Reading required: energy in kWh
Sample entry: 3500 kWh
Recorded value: 3493 kWh
